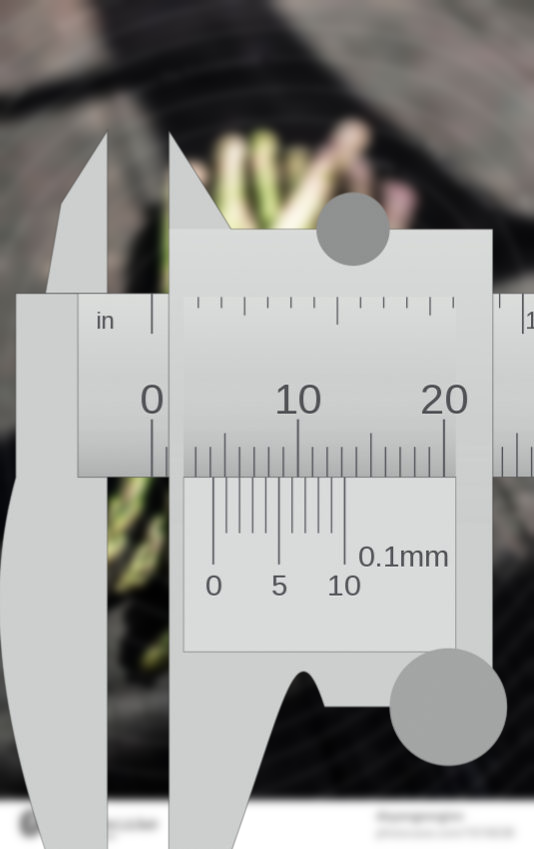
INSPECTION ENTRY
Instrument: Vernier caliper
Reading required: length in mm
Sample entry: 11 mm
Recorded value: 4.2 mm
